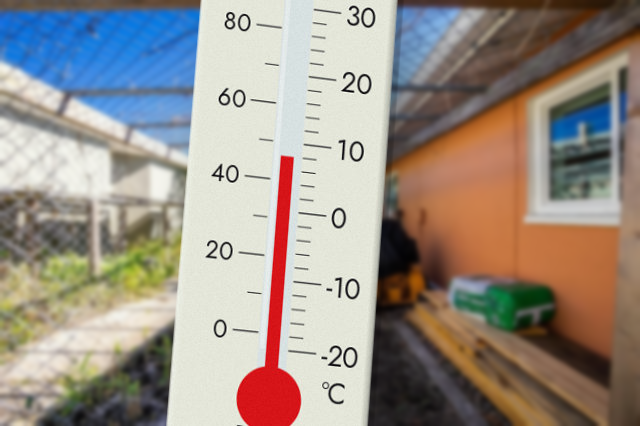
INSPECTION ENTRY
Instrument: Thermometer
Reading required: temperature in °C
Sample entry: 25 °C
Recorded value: 8 °C
